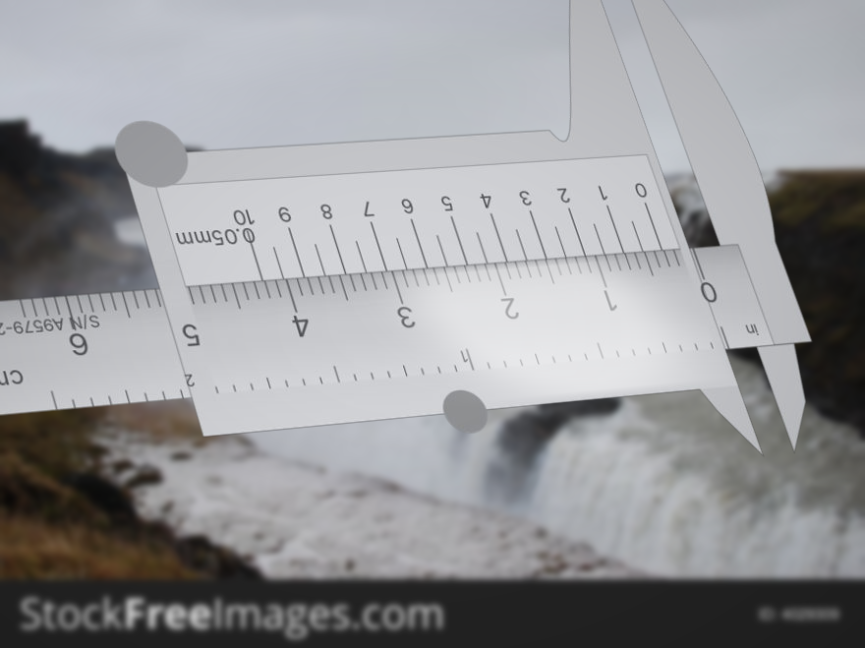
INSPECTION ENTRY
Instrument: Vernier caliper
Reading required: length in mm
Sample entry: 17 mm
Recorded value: 3.2 mm
